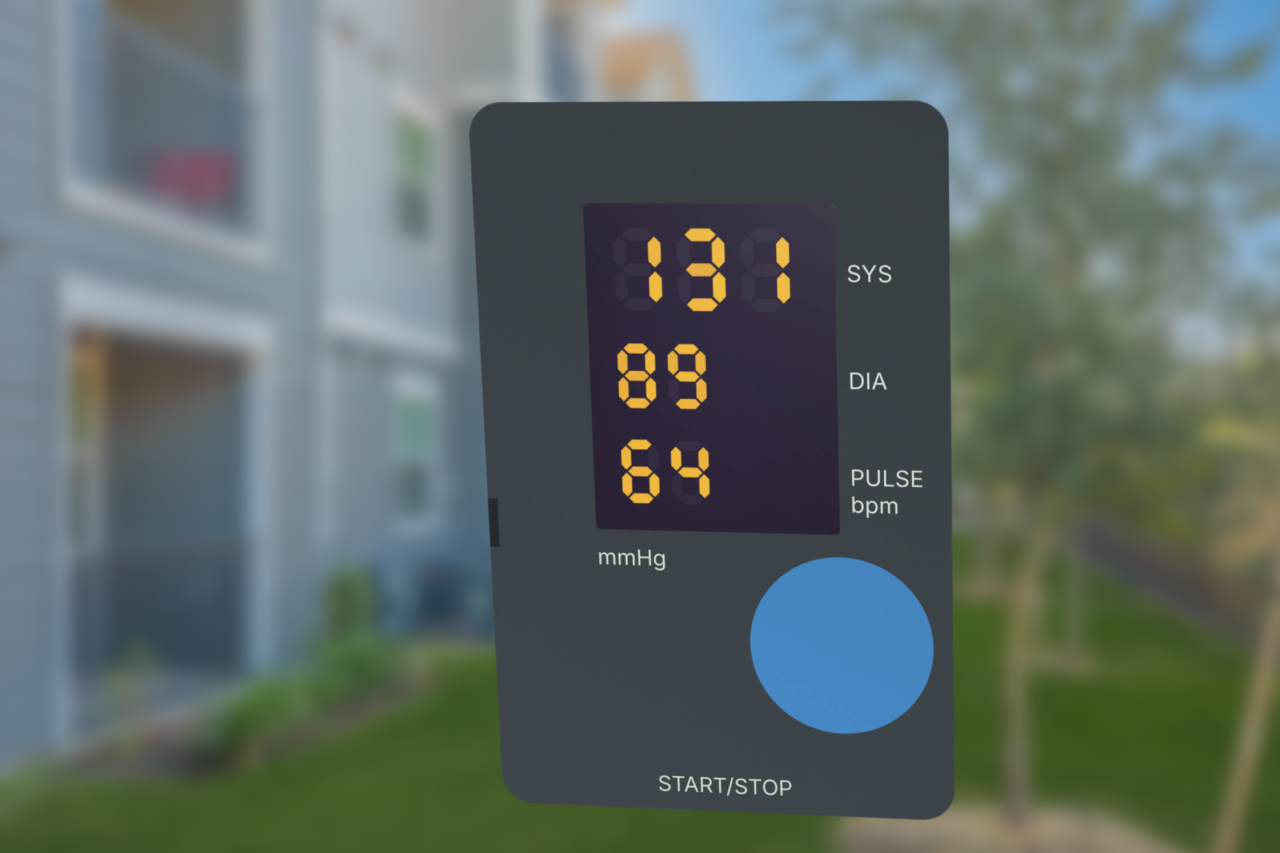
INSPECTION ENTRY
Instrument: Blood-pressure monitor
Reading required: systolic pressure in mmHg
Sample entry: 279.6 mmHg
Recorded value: 131 mmHg
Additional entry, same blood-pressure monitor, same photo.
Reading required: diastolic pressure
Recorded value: 89 mmHg
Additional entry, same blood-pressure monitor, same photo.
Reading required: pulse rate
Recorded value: 64 bpm
